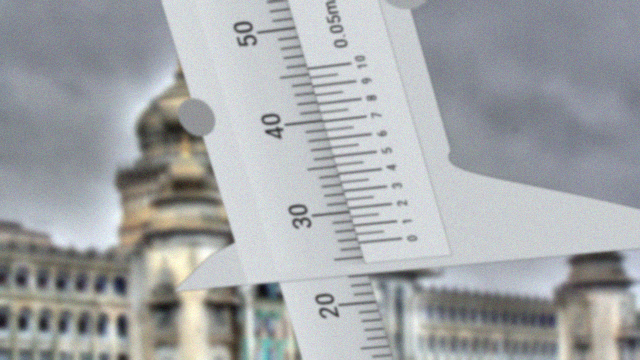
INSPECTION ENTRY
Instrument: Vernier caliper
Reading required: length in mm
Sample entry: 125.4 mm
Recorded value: 26.6 mm
